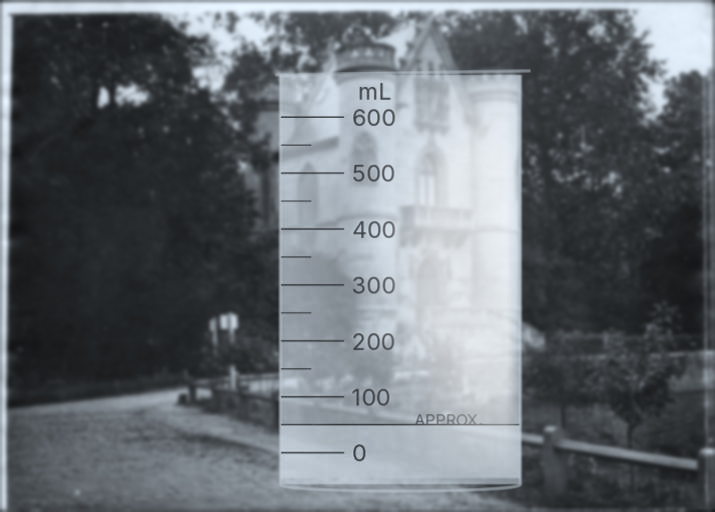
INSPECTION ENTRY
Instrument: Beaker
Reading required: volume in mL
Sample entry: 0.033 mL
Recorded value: 50 mL
